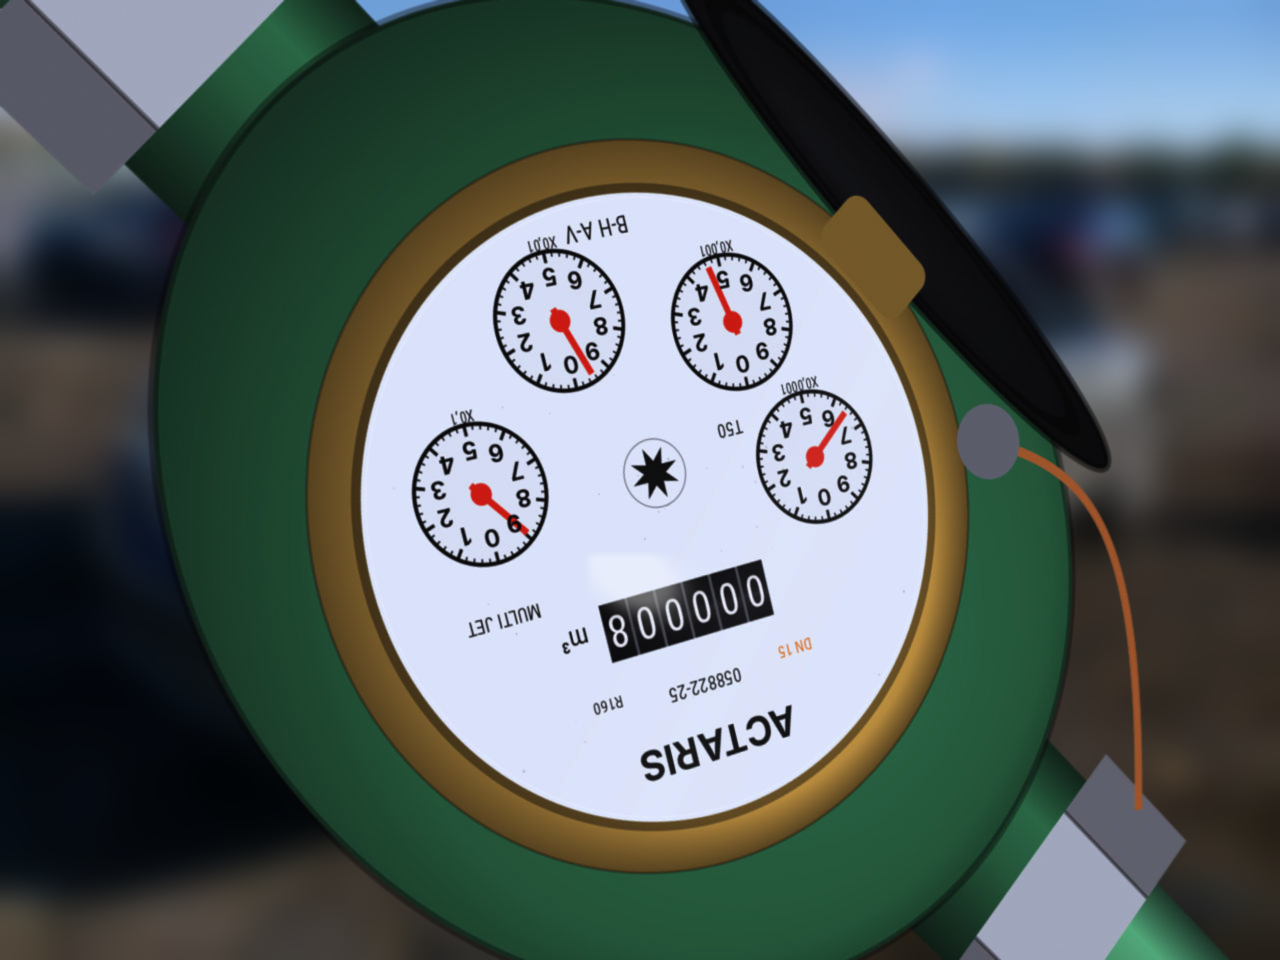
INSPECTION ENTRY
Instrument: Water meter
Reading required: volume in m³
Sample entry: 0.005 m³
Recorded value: 8.8946 m³
